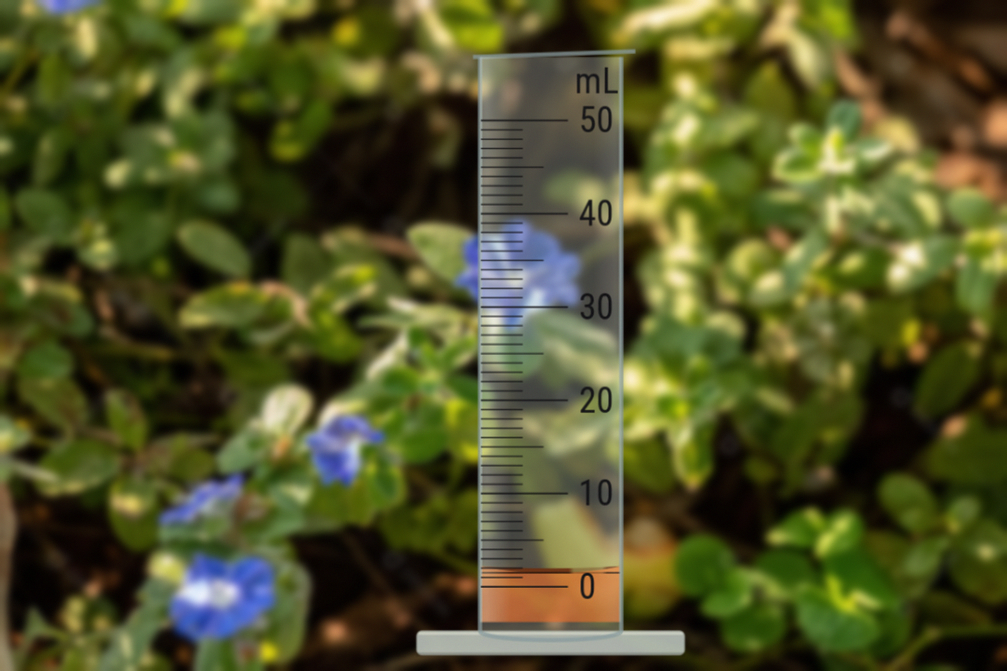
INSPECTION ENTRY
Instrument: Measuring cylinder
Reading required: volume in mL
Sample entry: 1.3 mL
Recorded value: 1.5 mL
